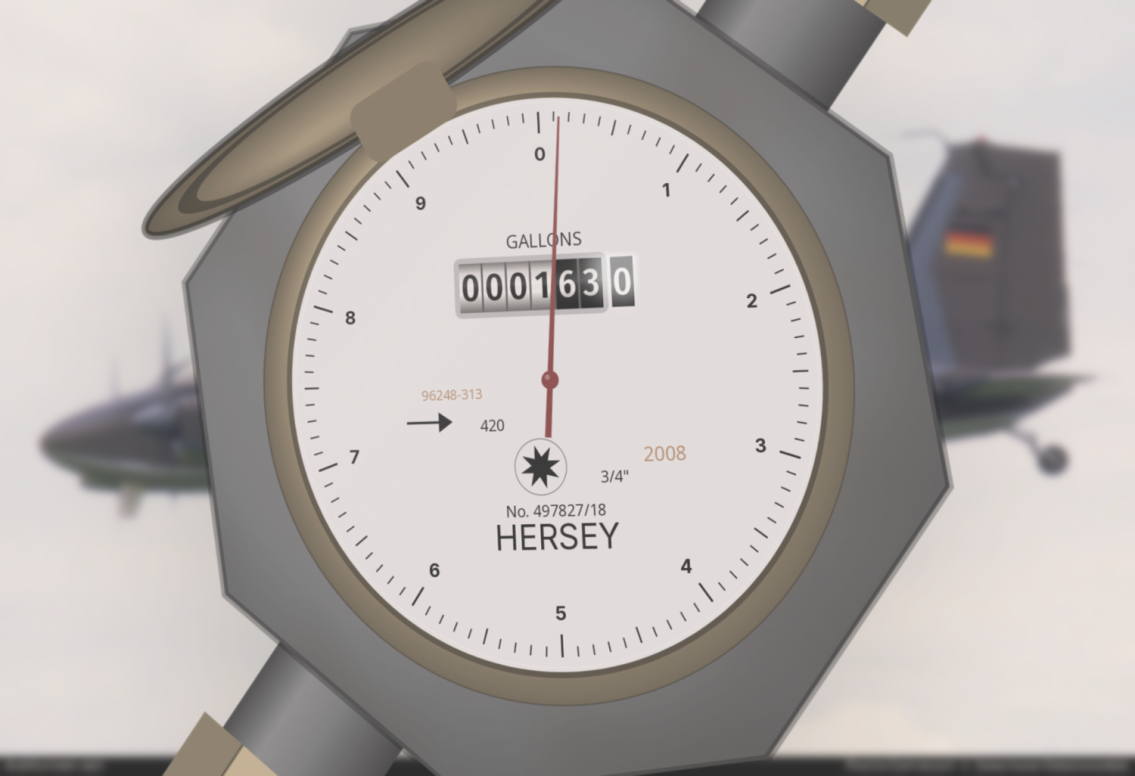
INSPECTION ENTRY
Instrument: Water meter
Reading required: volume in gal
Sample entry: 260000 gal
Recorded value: 1630.1 gal
